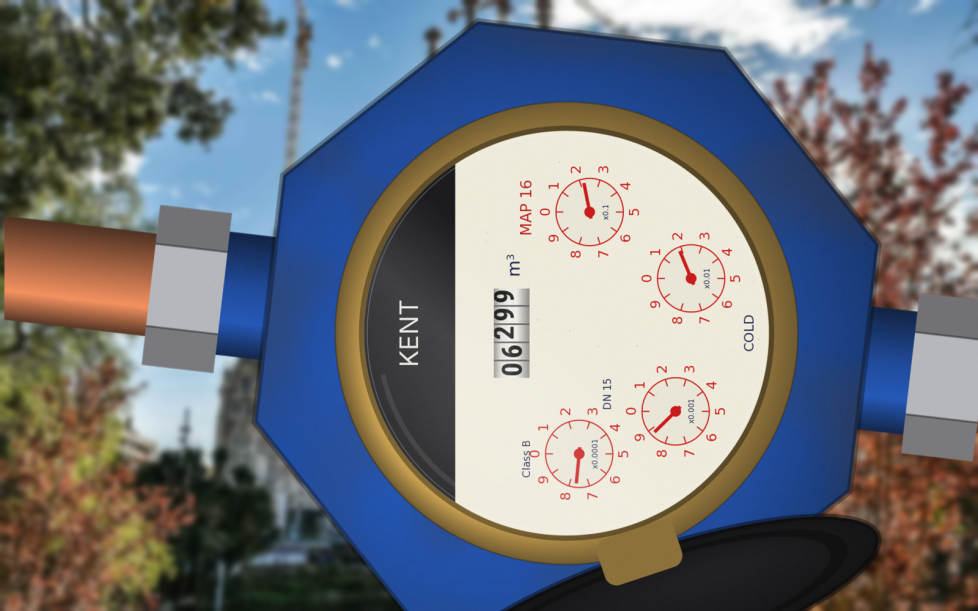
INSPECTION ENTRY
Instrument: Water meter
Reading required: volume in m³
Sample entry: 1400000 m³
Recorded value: 6299.2187 m³
